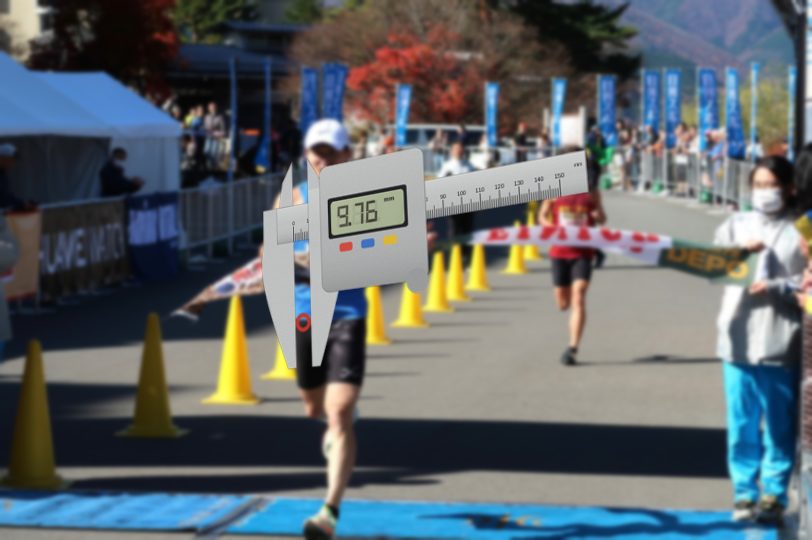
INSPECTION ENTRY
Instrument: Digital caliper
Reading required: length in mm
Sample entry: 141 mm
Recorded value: 9.76 mm
